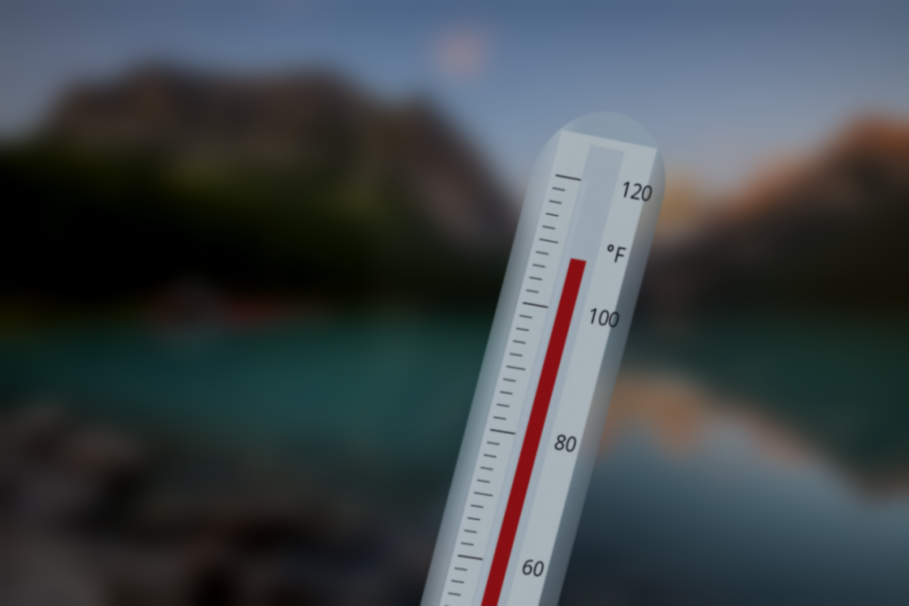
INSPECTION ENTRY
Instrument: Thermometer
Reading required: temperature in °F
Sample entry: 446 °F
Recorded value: 108 °F
